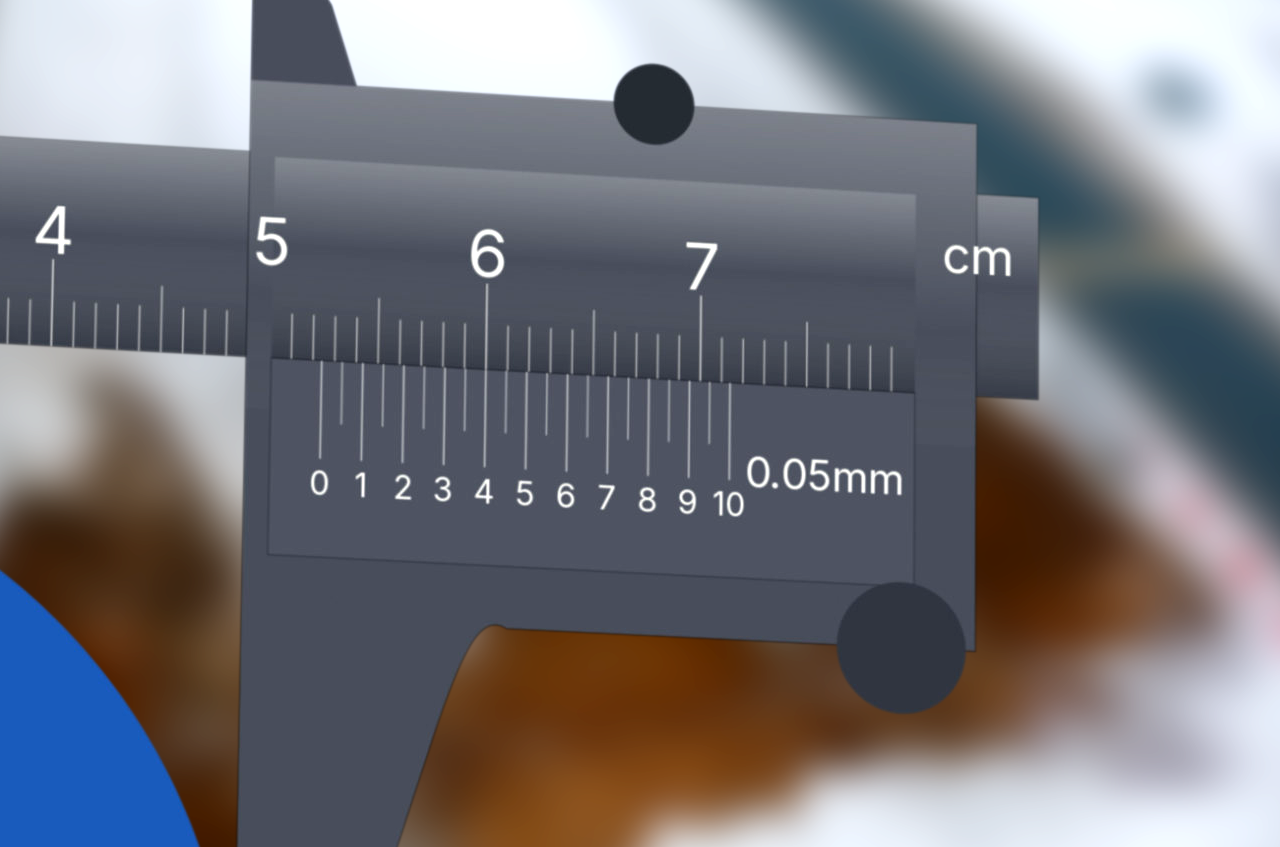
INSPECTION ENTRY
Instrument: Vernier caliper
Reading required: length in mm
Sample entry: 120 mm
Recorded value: 52.4 mm
